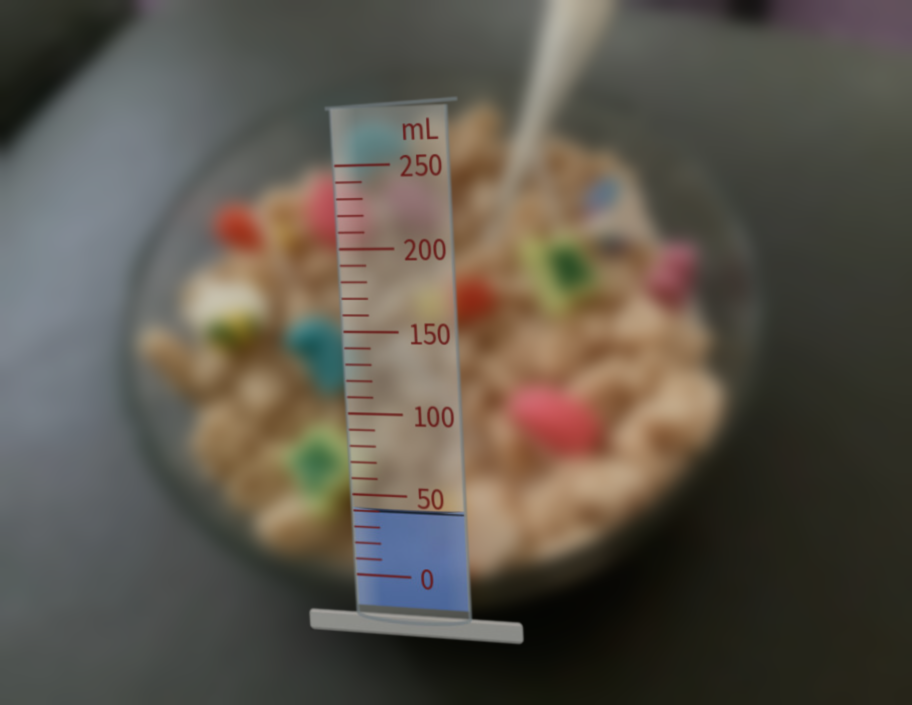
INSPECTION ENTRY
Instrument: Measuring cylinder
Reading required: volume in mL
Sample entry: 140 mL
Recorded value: 40 mL
